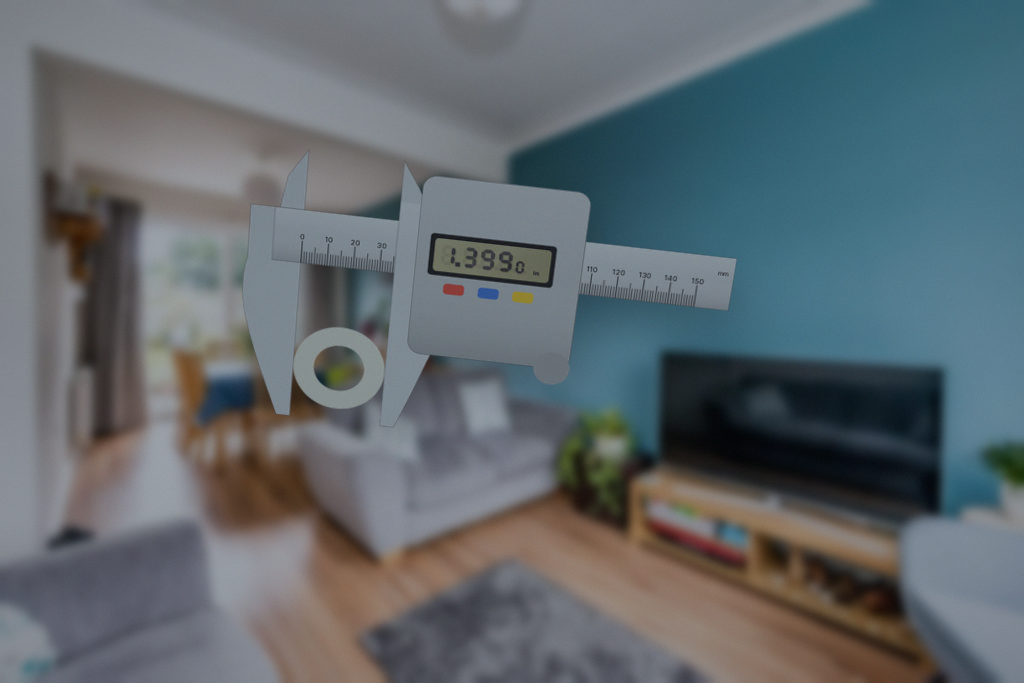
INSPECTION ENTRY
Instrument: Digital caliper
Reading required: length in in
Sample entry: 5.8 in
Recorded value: 1.3990 in
